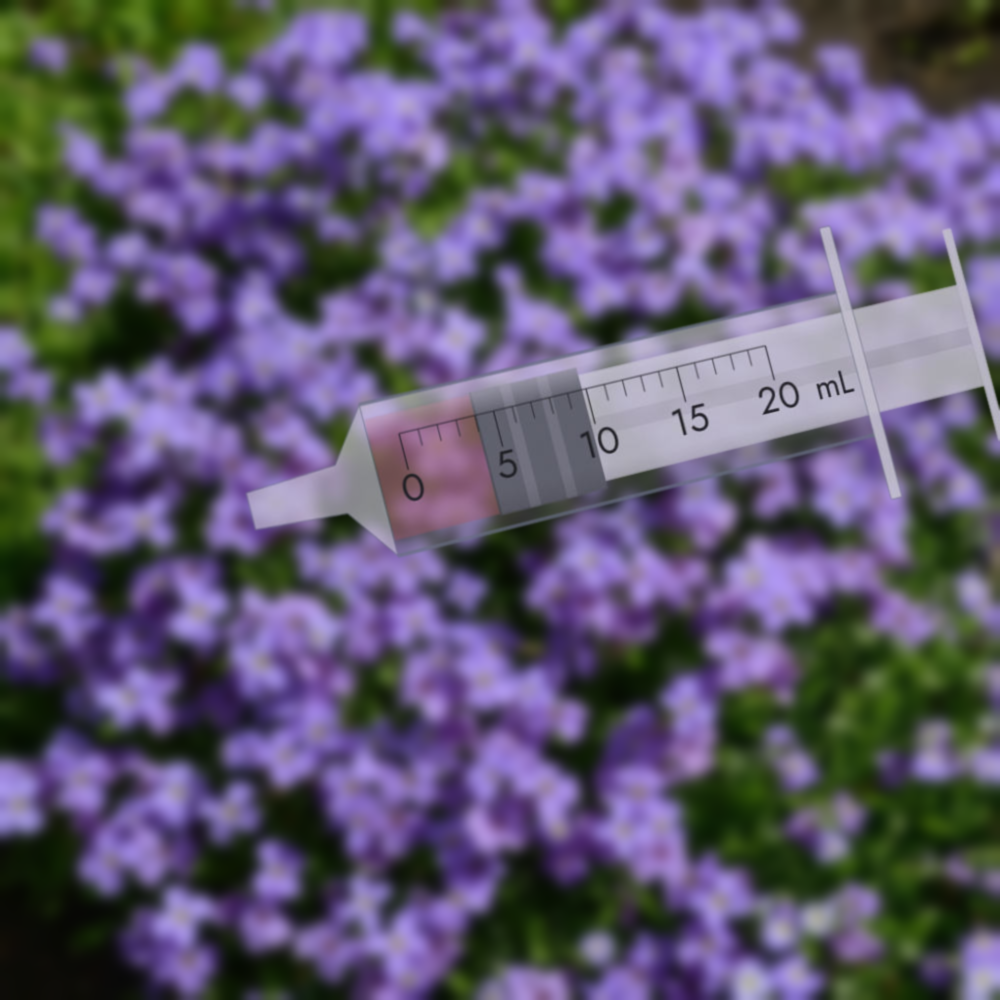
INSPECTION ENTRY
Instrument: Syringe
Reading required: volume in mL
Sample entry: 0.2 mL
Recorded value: 4 mL
